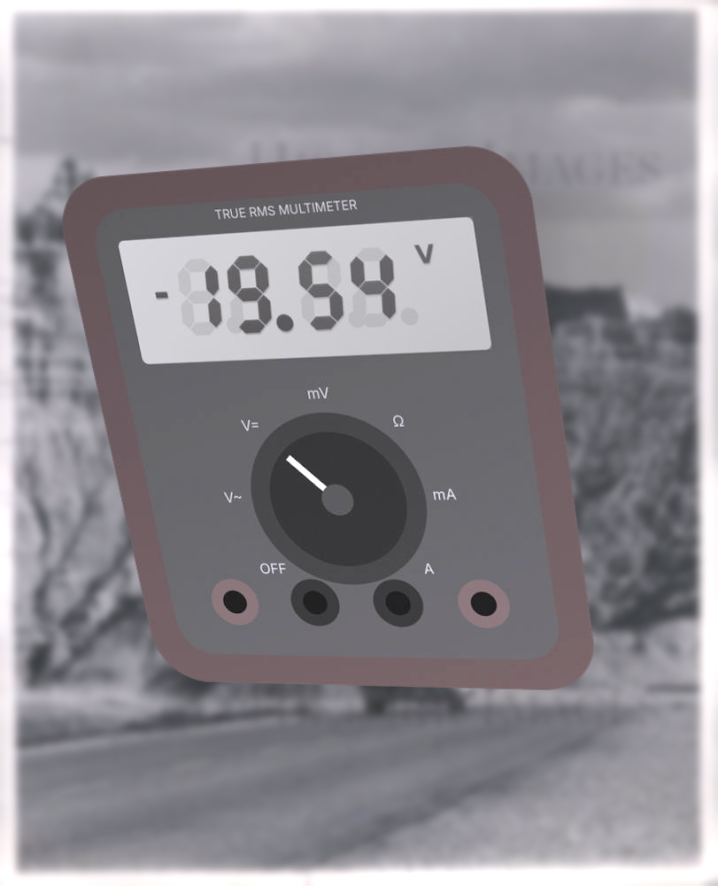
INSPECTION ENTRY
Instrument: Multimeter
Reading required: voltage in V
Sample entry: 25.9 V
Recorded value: -19.54 V
